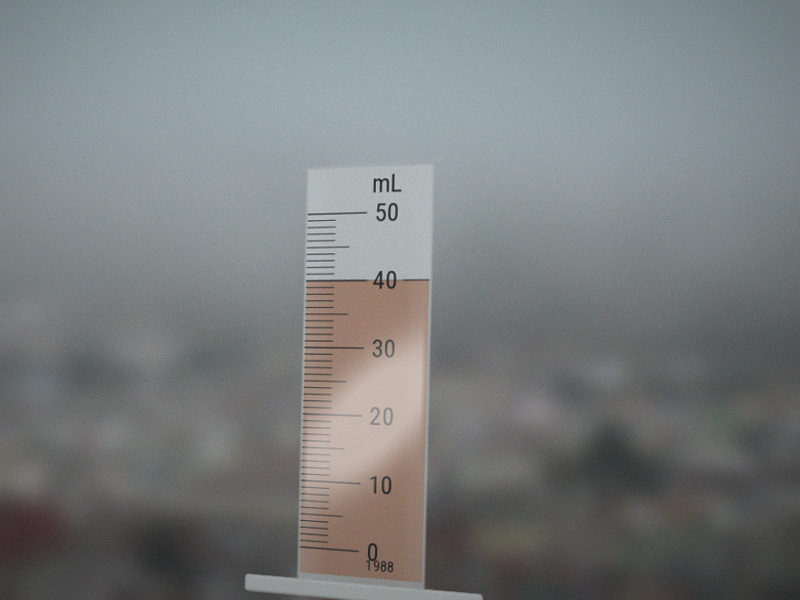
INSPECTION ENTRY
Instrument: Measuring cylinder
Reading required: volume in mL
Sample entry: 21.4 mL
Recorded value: 40 mL
